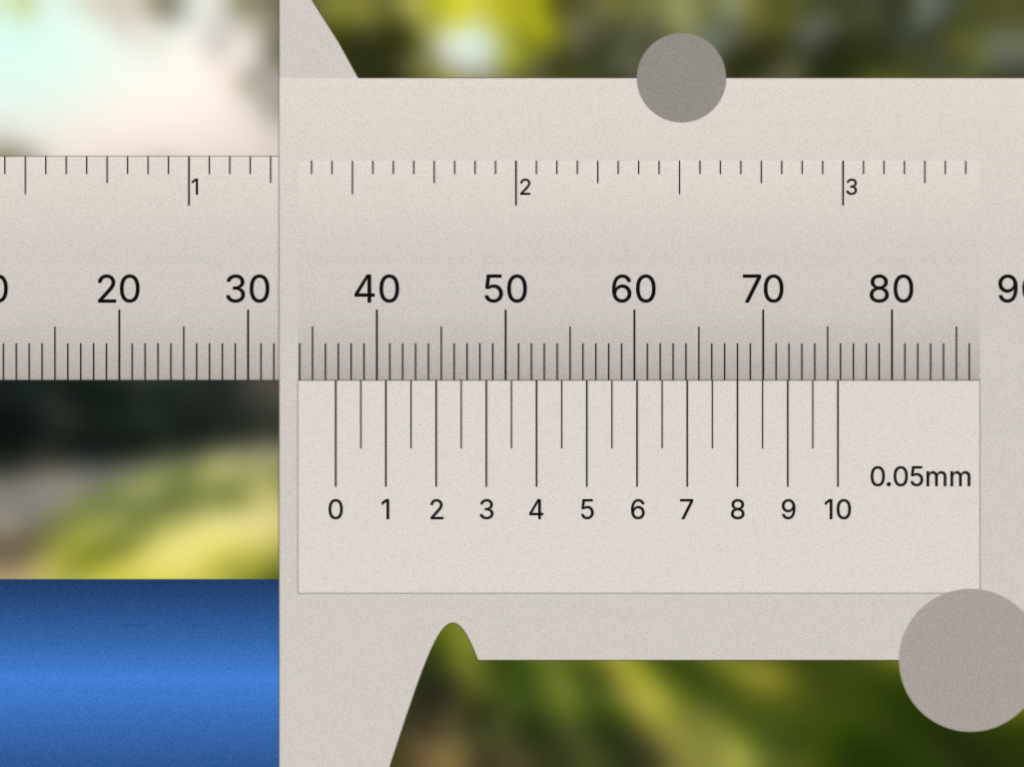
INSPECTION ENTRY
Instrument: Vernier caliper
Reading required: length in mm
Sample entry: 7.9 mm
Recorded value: 36.8 mm
